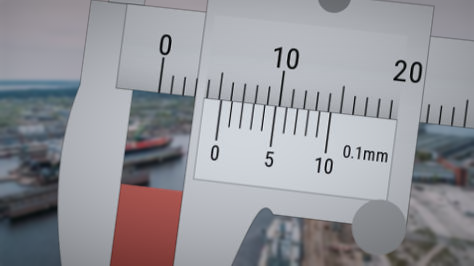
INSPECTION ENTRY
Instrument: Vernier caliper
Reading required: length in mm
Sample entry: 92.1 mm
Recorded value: 5.2 mm
